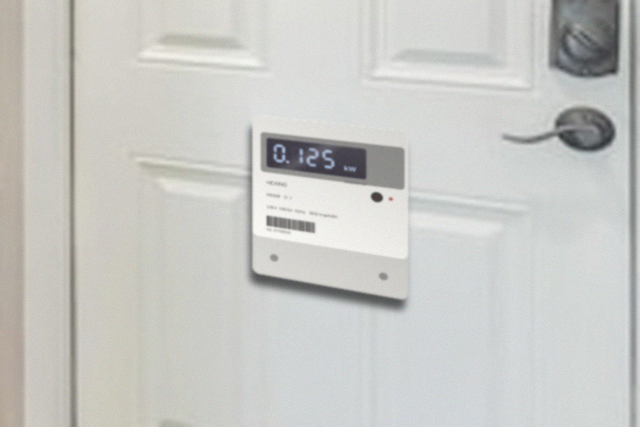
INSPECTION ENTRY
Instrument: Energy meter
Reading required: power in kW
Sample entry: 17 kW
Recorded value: 0.125 kW
